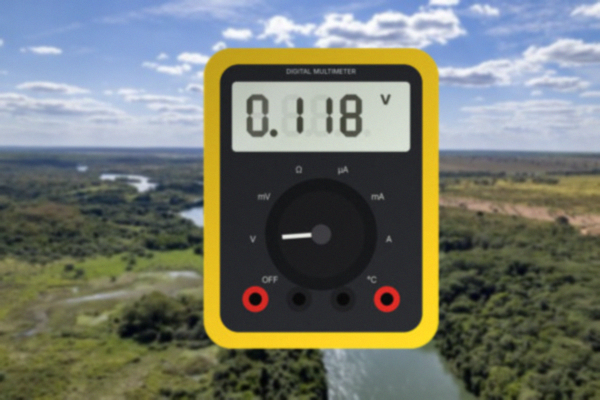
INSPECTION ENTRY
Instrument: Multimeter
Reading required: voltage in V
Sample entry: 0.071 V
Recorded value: 0.118 V
